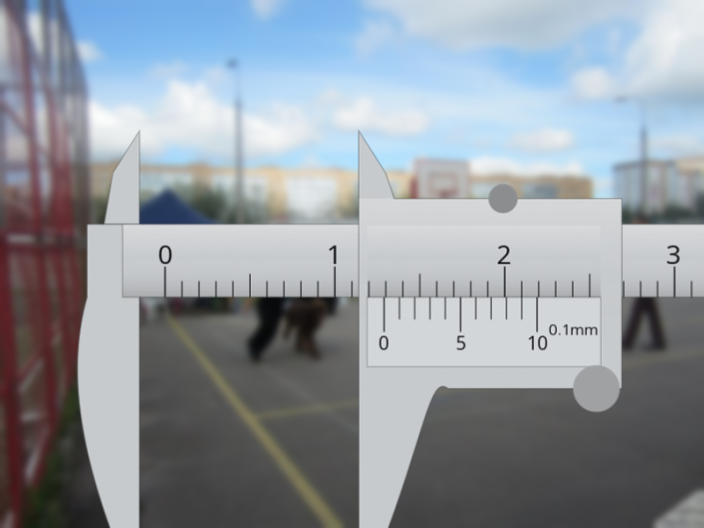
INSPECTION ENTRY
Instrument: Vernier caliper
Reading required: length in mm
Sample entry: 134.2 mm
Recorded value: 12.9 mm
